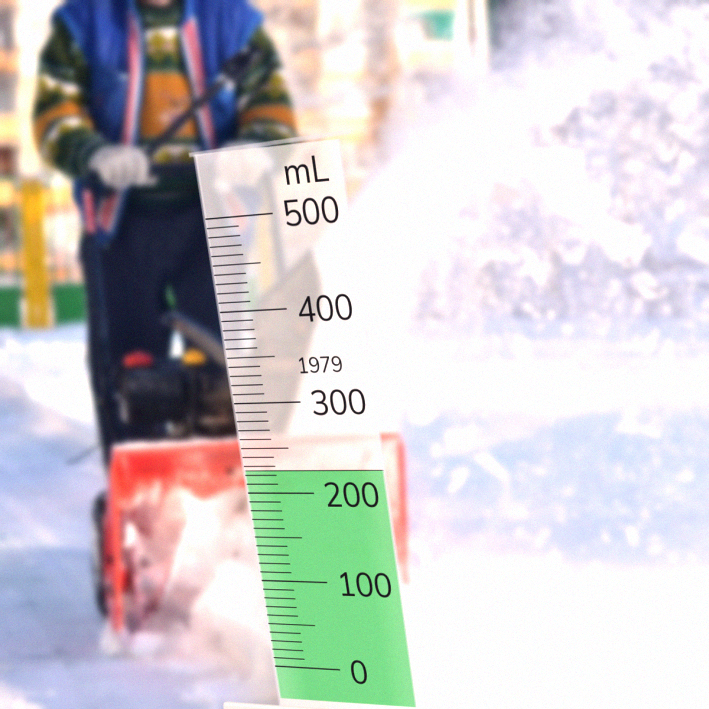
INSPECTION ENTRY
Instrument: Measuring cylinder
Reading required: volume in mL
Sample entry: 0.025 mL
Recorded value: 225 mL
